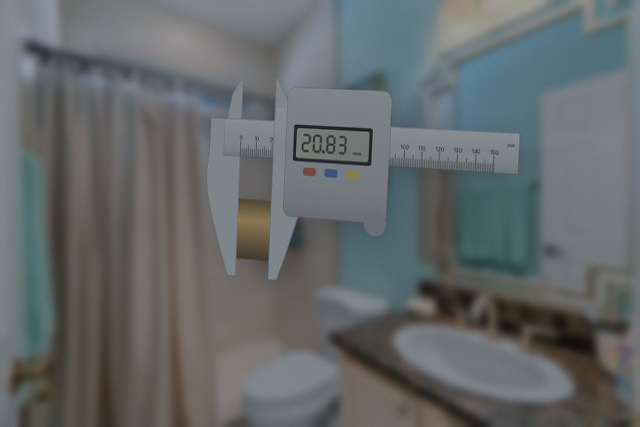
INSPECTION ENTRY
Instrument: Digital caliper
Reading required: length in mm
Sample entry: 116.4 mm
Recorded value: 20.83 mm
